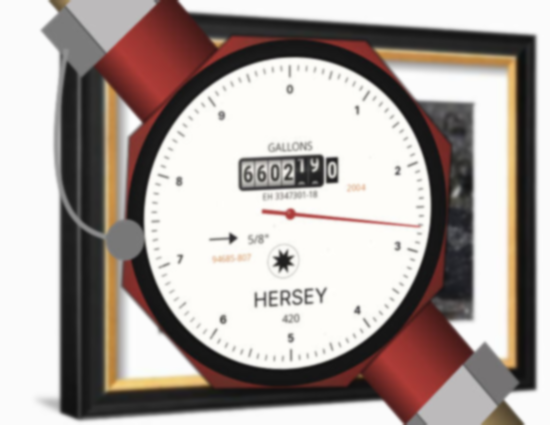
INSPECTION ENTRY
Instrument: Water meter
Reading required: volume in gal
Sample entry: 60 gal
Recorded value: 6602192.7 gal
